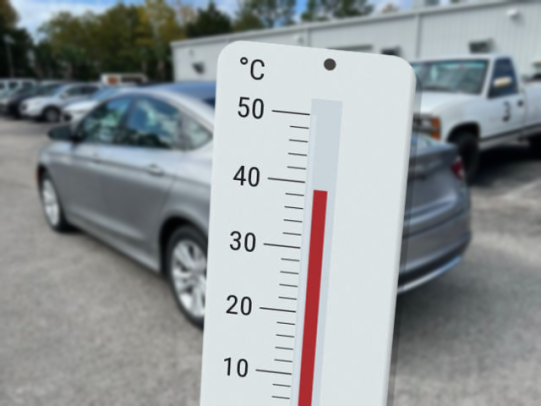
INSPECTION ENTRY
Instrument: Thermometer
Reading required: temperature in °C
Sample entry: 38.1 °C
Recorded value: 39 °C
